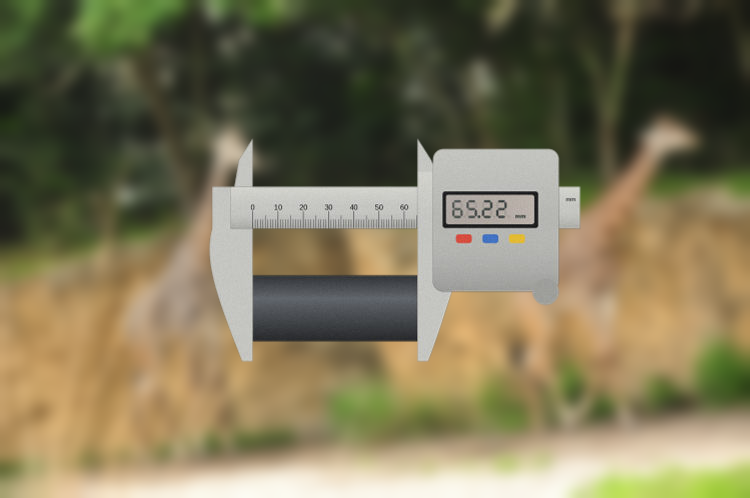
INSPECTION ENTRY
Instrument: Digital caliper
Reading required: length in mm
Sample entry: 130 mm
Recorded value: 65.22 mm
